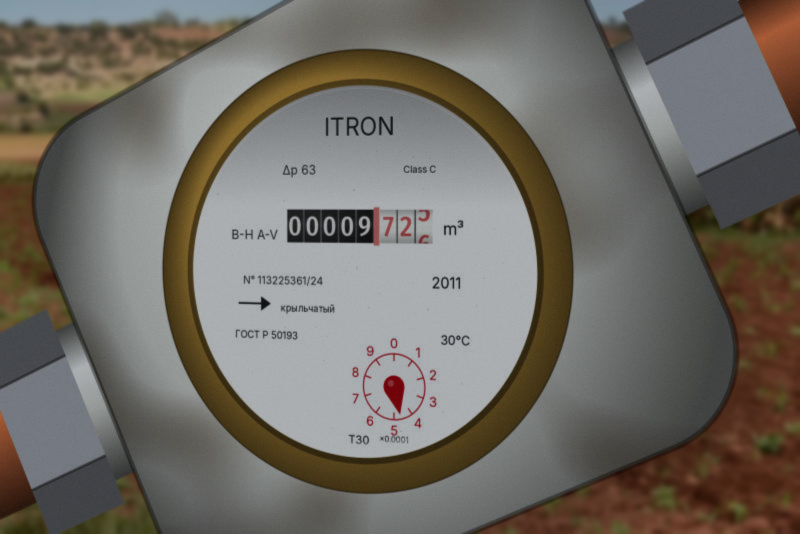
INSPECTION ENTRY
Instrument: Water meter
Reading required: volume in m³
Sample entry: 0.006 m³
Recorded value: 9.7254 m³
